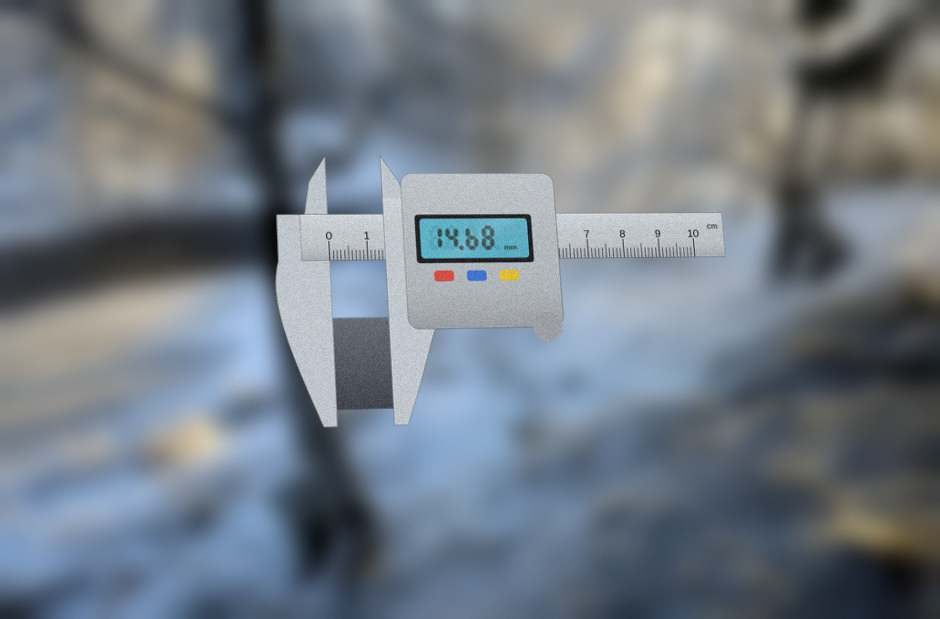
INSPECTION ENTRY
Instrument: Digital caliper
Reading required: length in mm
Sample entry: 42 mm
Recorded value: 14.68 mm
